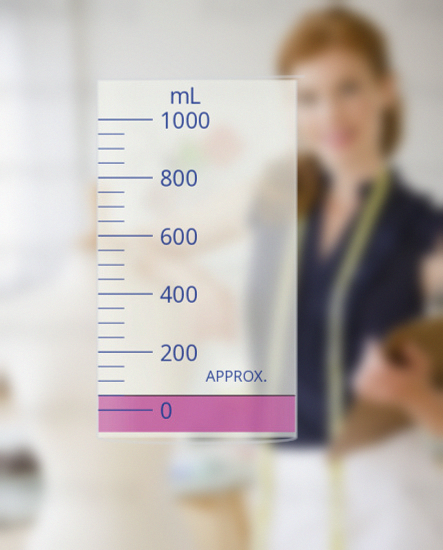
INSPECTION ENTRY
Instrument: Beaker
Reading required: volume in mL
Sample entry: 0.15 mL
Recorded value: 50 mL
